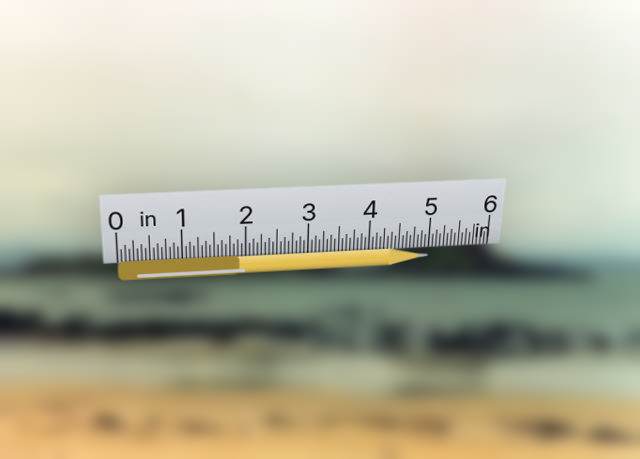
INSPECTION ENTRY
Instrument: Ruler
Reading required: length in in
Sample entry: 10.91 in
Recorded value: 5 in
